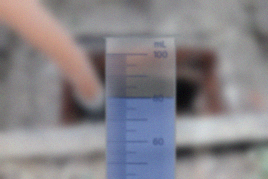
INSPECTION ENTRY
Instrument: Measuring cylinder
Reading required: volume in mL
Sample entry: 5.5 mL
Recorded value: 80 mL
